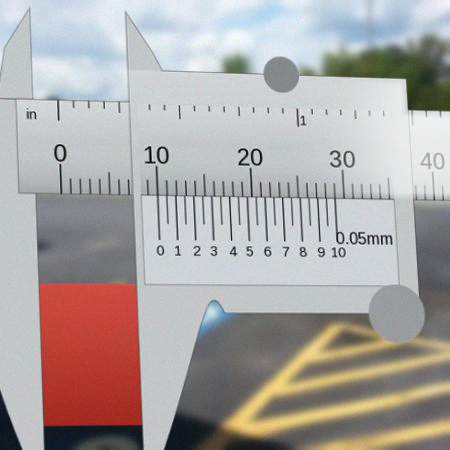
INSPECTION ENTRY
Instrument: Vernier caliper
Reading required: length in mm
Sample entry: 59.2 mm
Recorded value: 10.0 mm
